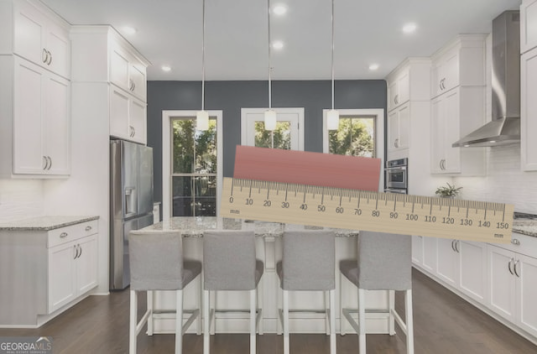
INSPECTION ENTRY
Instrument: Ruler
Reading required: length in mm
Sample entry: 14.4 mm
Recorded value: 80 mm
